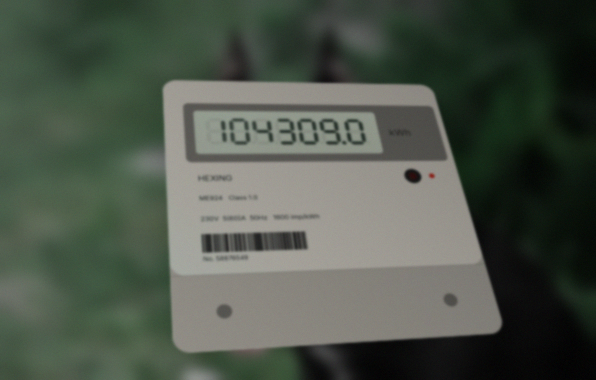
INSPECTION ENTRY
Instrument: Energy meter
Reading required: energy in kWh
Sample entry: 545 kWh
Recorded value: 104309.0 kWh
